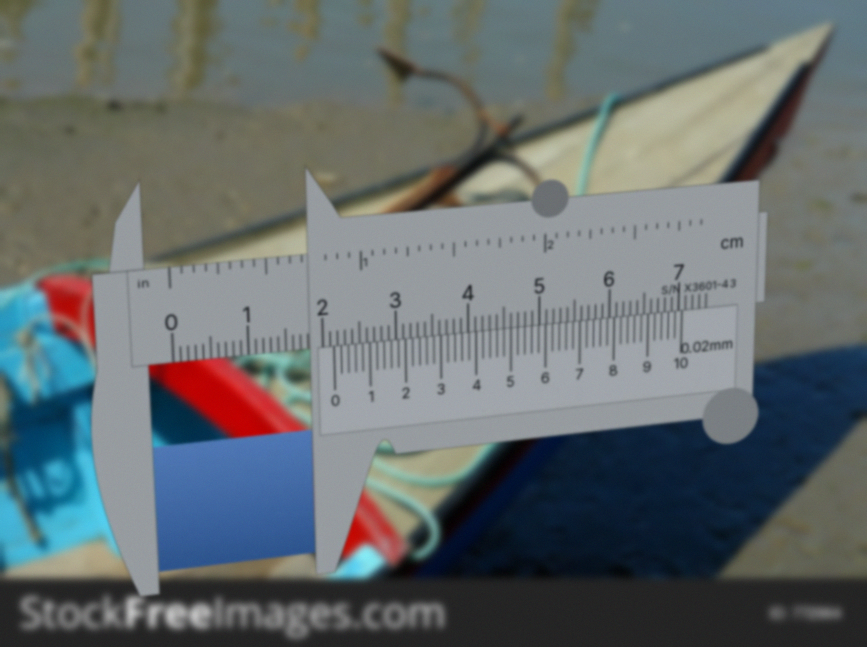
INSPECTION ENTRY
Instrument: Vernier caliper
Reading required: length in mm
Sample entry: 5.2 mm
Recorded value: 21.5 mm
